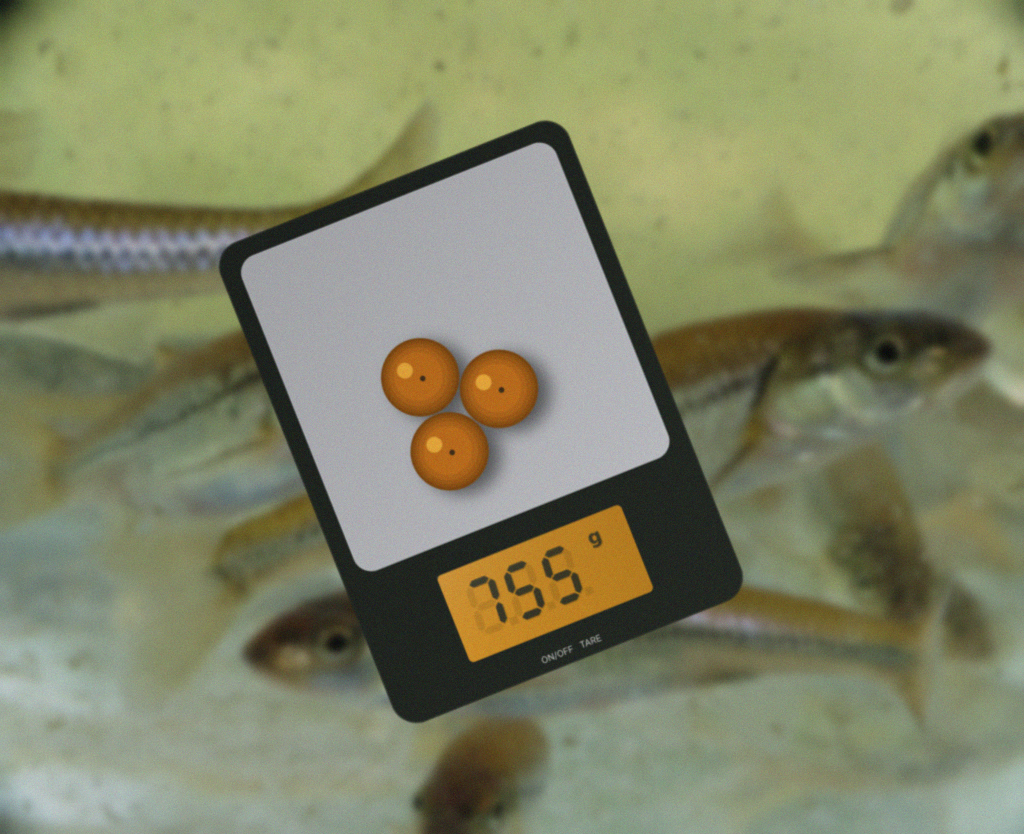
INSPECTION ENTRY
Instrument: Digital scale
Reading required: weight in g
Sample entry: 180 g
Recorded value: 755 g
